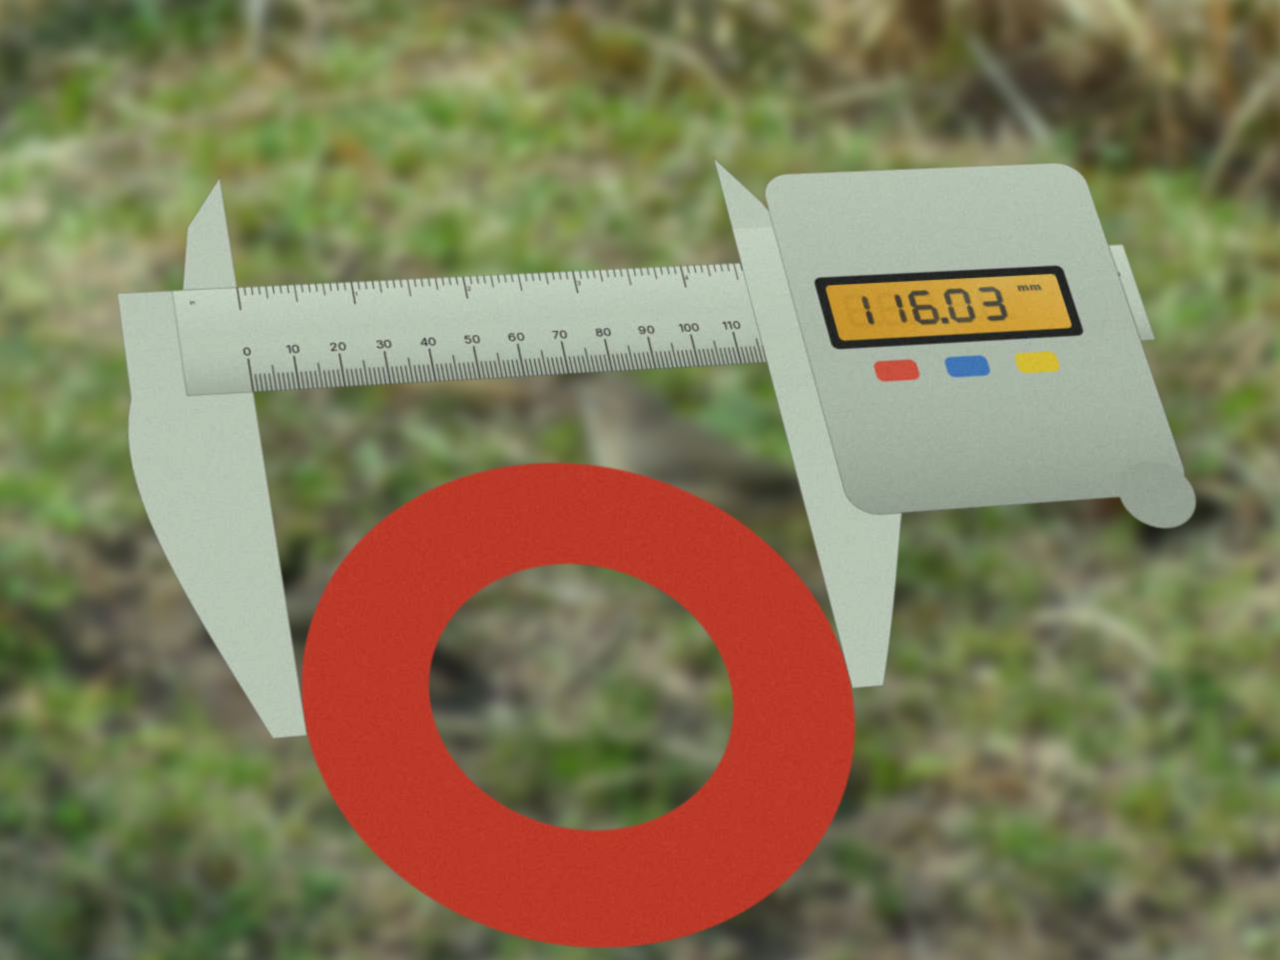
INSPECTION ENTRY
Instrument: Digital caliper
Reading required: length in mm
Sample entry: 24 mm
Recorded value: 116.03 mm
